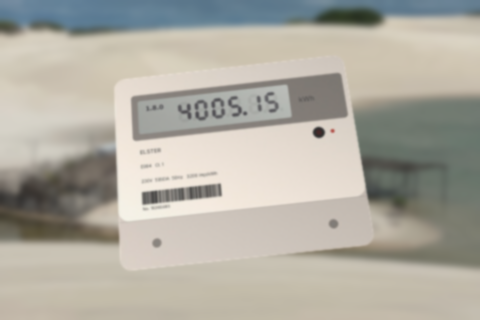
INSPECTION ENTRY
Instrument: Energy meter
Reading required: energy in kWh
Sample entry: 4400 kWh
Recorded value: 4005.15 kWh
